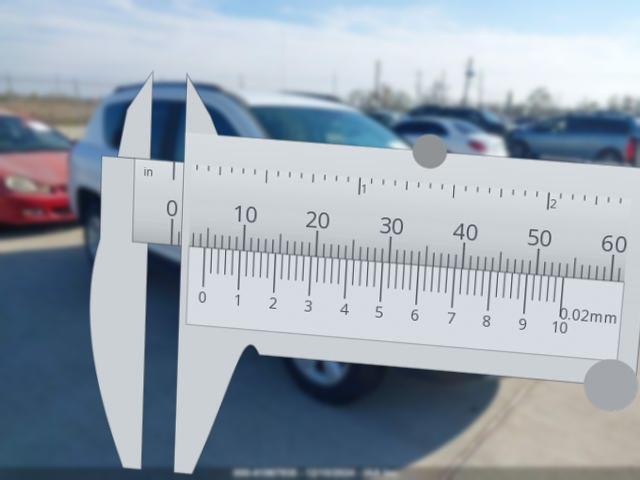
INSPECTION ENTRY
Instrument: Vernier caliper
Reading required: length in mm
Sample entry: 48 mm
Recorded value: 4.6 mm
